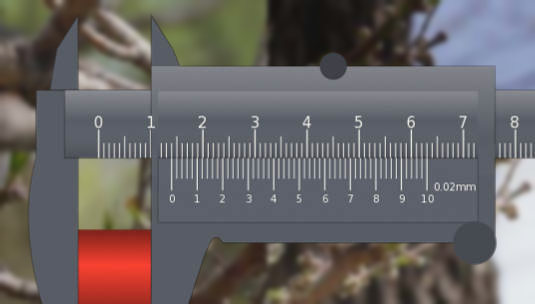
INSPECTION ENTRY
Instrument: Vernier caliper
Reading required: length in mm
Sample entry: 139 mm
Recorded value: 14.0 mm
